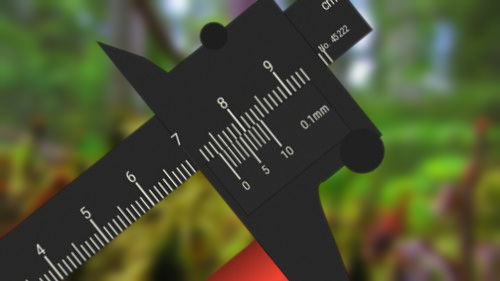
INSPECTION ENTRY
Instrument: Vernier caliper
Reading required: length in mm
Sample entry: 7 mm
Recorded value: 74.2 mm
